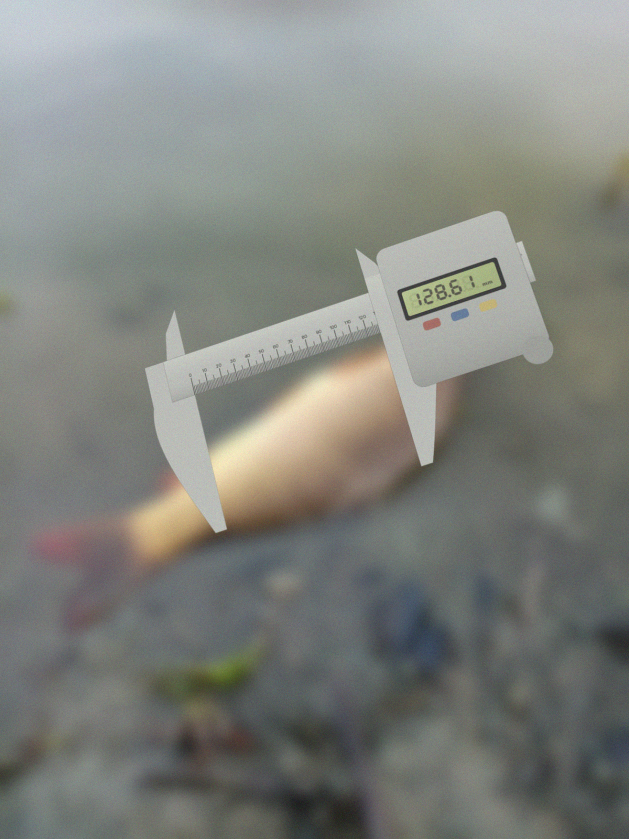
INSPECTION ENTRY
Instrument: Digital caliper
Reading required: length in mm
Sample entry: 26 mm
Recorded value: 128.61 mm
